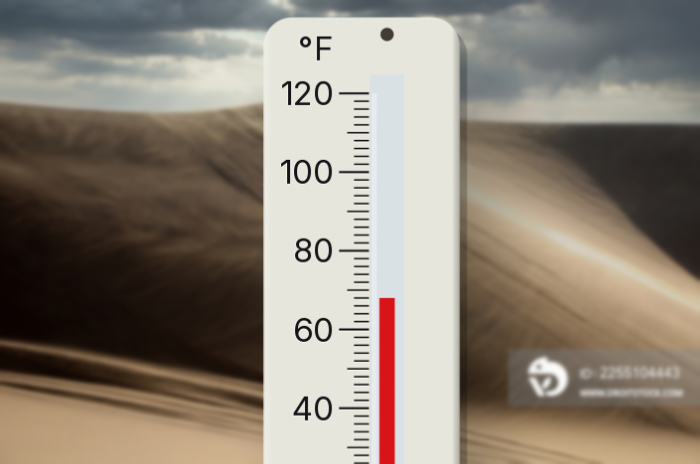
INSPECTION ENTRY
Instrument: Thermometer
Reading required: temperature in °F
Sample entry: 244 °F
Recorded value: 68 °F
